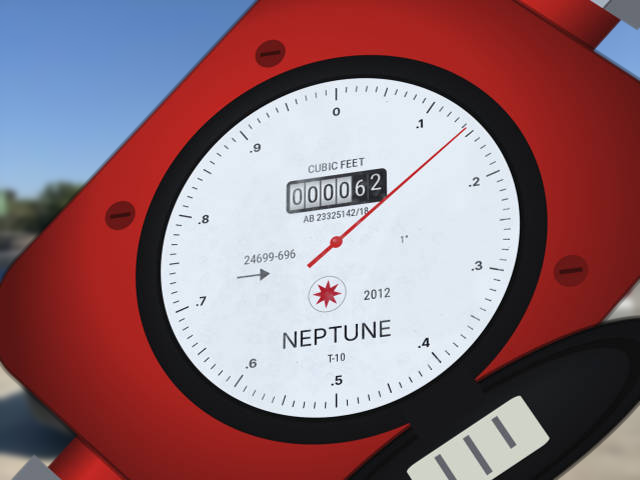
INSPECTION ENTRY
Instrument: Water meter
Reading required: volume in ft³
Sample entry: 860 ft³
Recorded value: 62.14 ft³
